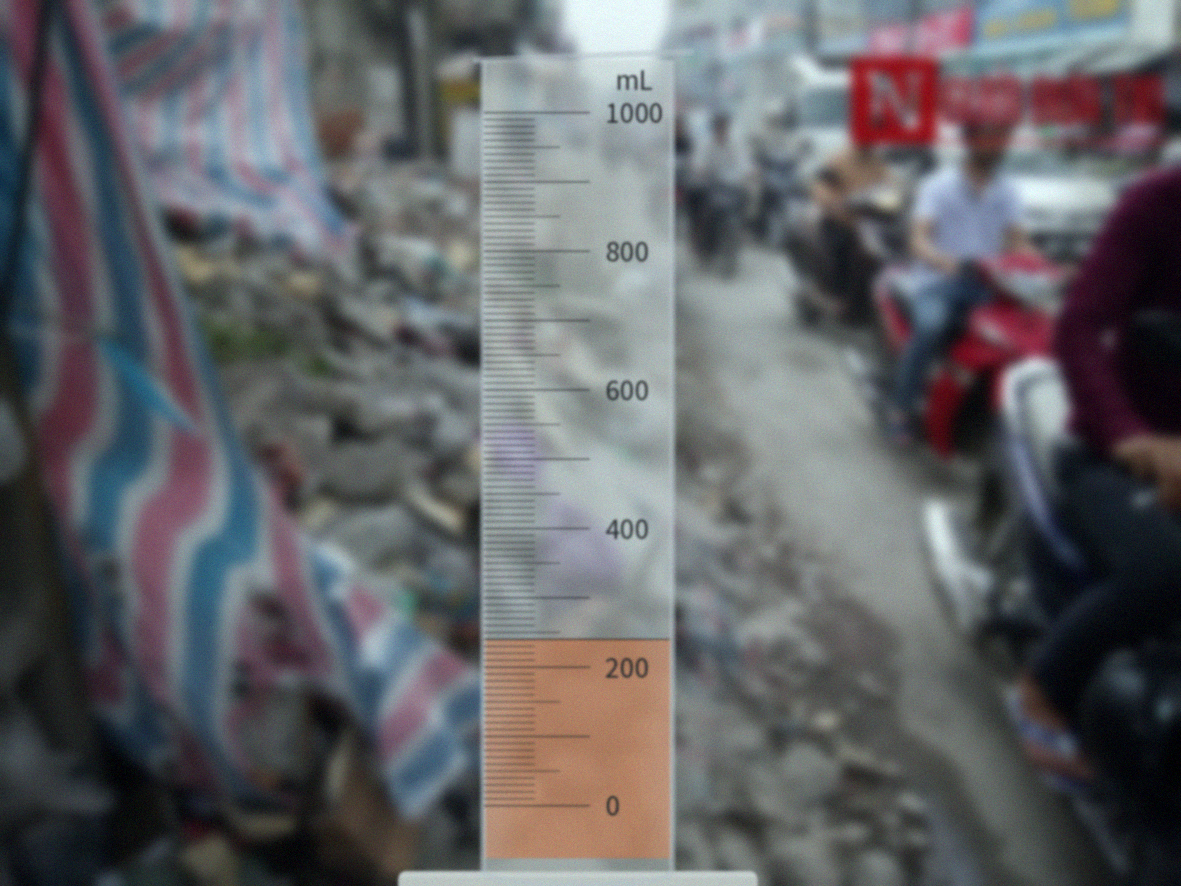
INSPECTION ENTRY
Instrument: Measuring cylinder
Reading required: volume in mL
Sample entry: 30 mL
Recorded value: 240 mL
